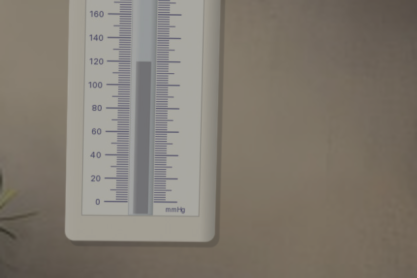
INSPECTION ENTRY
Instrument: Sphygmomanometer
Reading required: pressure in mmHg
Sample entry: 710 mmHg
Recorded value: 120 mmHg
